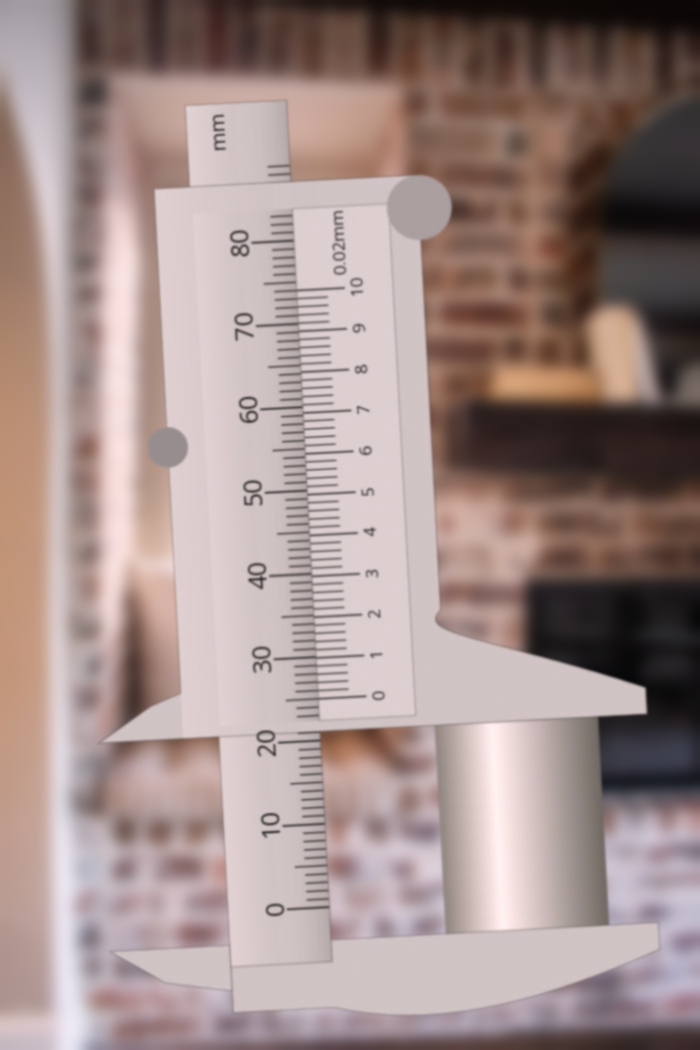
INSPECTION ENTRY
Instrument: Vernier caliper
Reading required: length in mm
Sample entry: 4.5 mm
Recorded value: 25.0 mm
